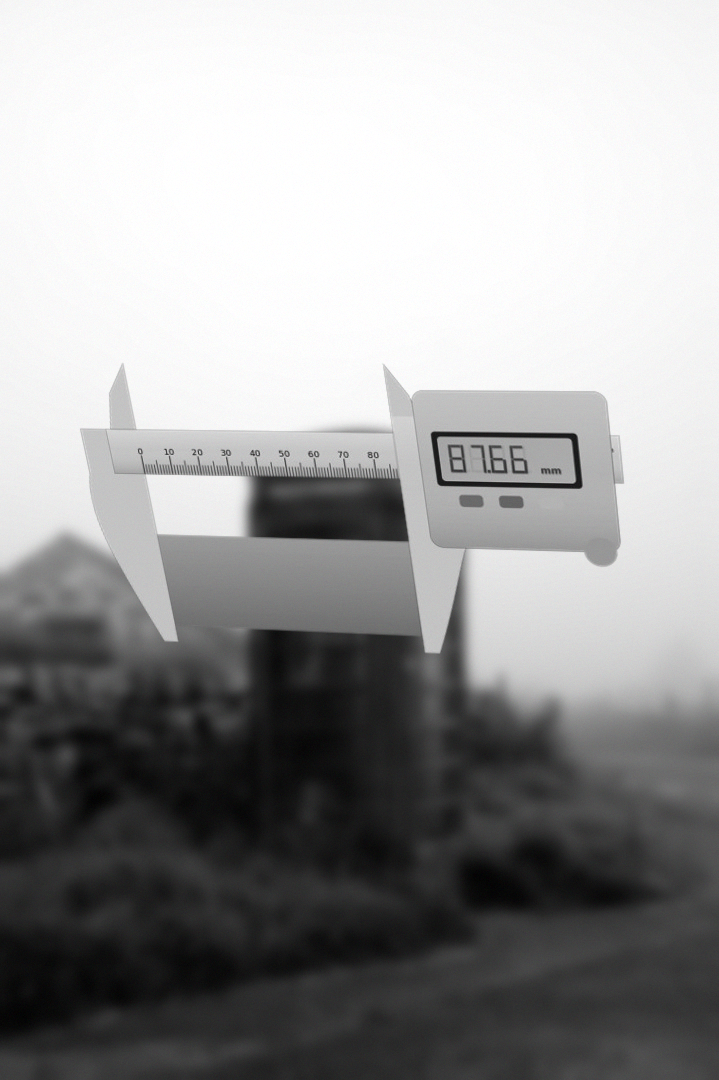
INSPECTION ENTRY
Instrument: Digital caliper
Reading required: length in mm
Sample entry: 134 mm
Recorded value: 87.66 mm
